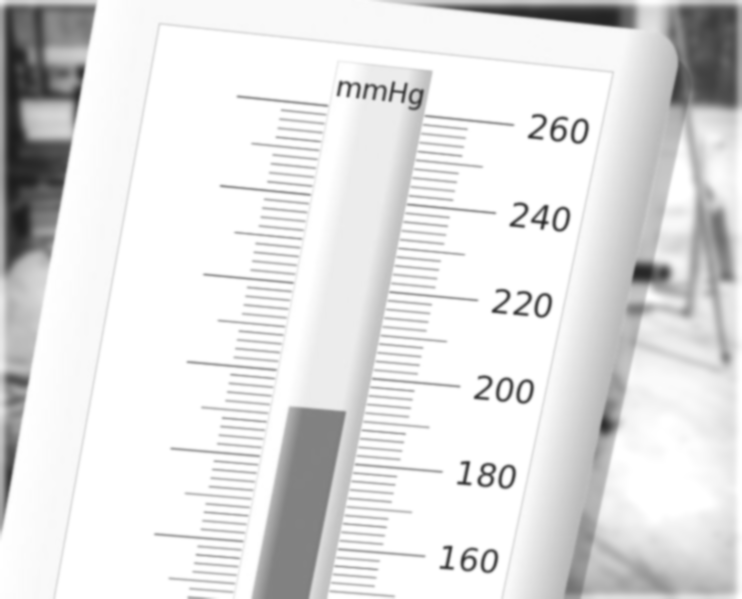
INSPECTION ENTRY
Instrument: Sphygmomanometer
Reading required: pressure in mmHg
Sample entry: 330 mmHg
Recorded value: 192 mmHg
